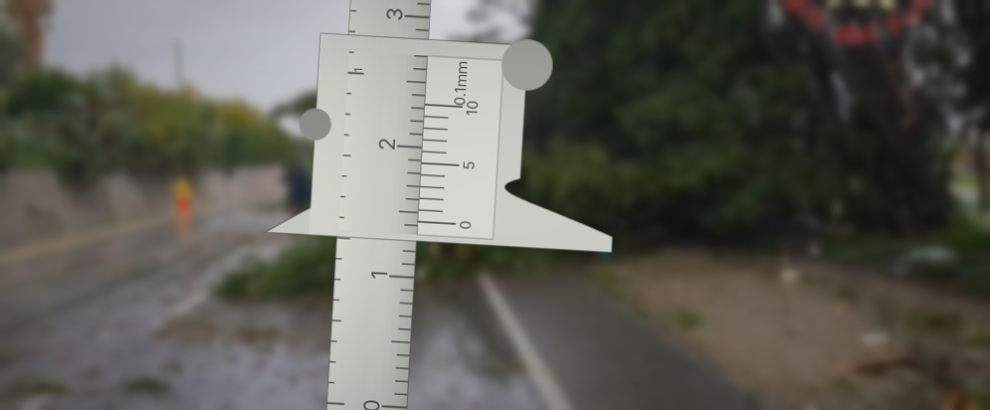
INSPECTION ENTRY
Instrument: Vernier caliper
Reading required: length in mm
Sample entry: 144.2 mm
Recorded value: 14.3 mm
